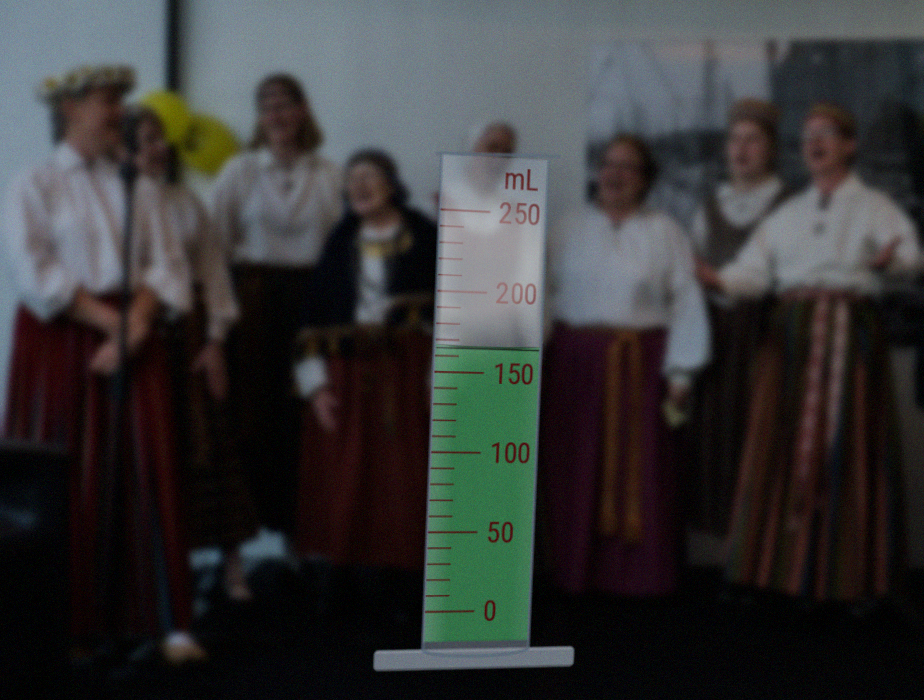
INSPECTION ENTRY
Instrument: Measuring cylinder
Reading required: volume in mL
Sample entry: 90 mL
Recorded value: 165 mL
